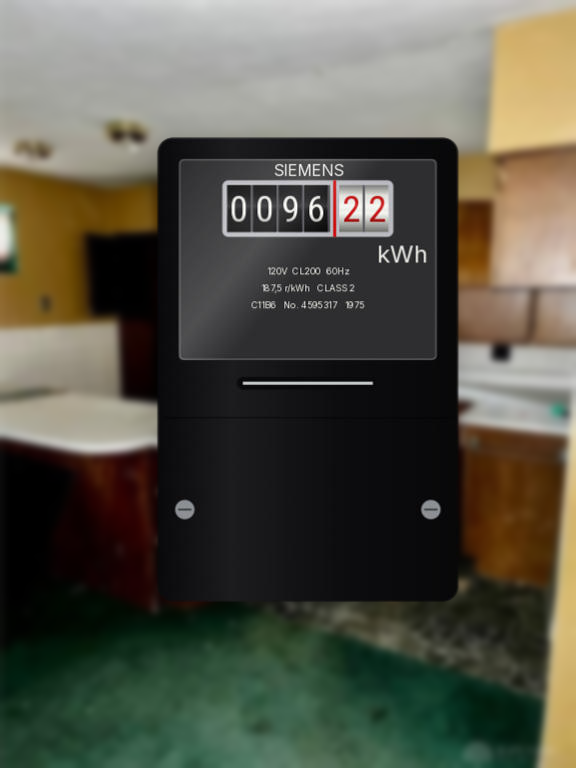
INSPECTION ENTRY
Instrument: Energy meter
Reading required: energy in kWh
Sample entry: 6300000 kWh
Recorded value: 96.22 kWh
